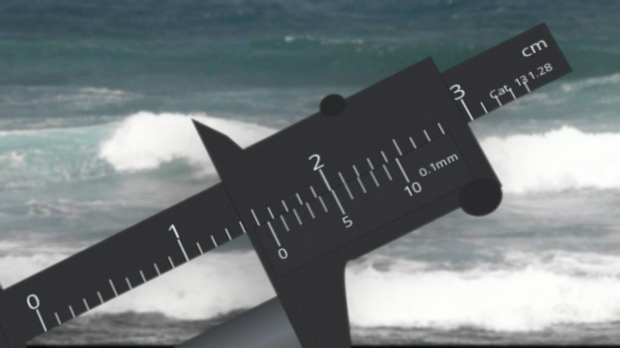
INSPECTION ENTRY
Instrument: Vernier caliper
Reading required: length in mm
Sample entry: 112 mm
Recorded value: 15.6 mm
